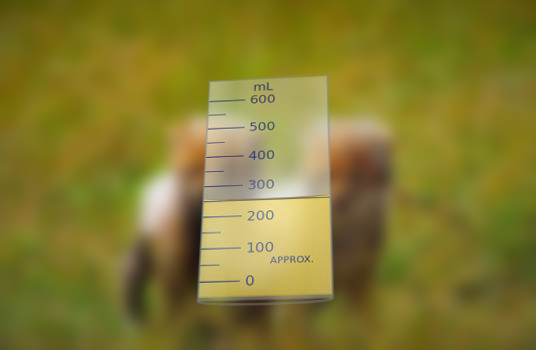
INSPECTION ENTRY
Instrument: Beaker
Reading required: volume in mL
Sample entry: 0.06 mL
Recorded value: 250 mL
